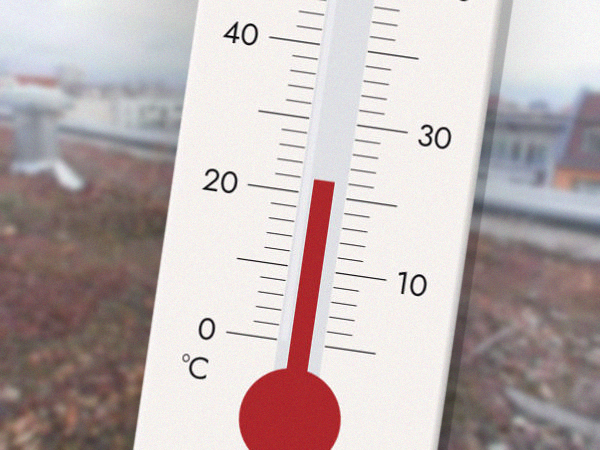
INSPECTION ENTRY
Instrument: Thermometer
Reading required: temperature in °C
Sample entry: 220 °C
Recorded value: 22 °C
